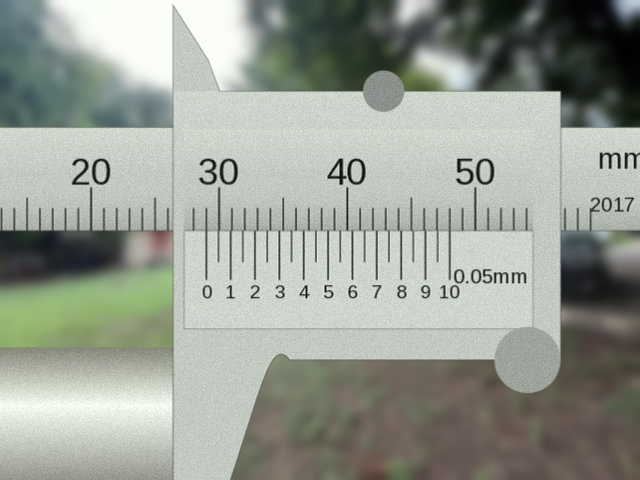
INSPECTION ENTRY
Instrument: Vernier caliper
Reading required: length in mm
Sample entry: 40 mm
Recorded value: 29.0 mm
